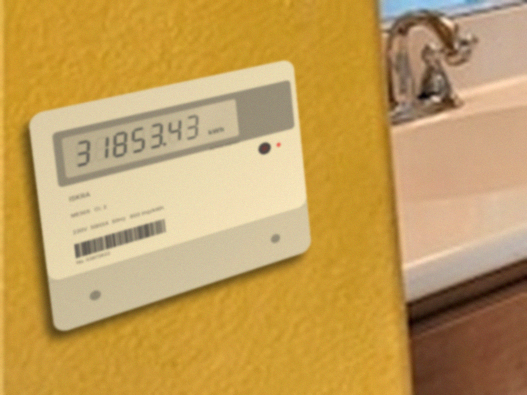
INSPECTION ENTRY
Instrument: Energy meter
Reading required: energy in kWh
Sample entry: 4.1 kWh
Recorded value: 31853.43 kWh
